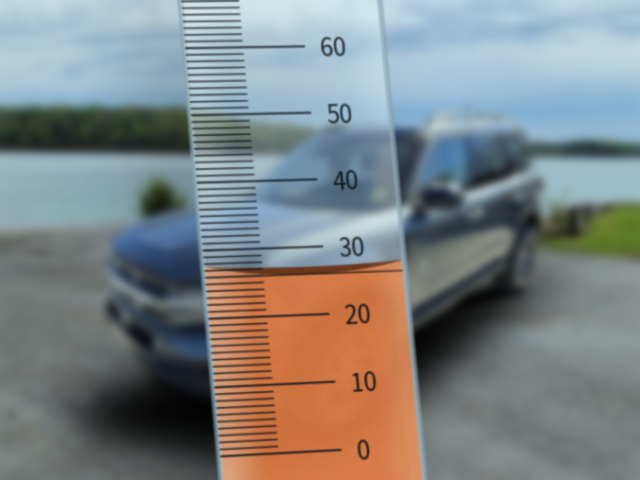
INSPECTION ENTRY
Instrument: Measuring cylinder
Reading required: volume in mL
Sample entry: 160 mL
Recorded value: 26 mL
